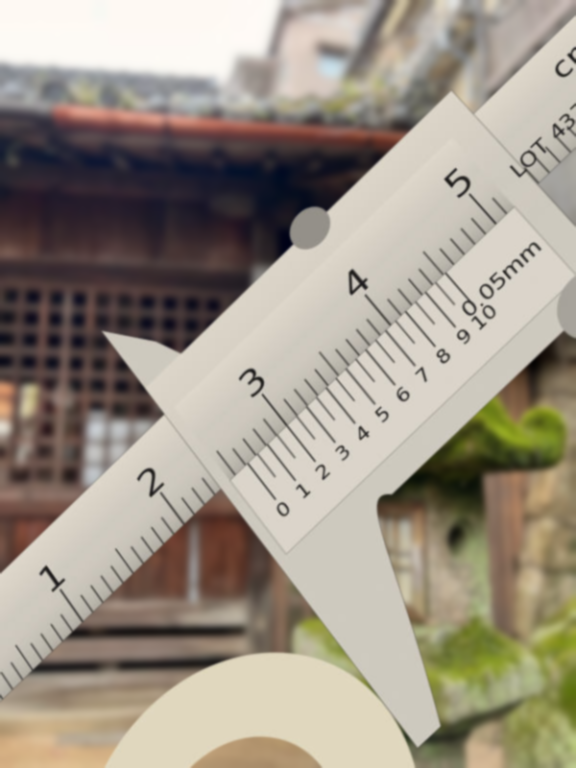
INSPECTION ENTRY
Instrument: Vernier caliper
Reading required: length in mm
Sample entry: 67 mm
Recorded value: 26.2 mm
